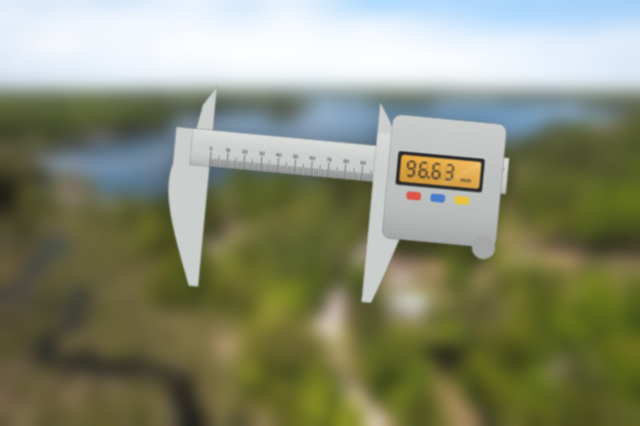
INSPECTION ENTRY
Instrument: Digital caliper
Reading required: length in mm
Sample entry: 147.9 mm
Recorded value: 96.63 mm
